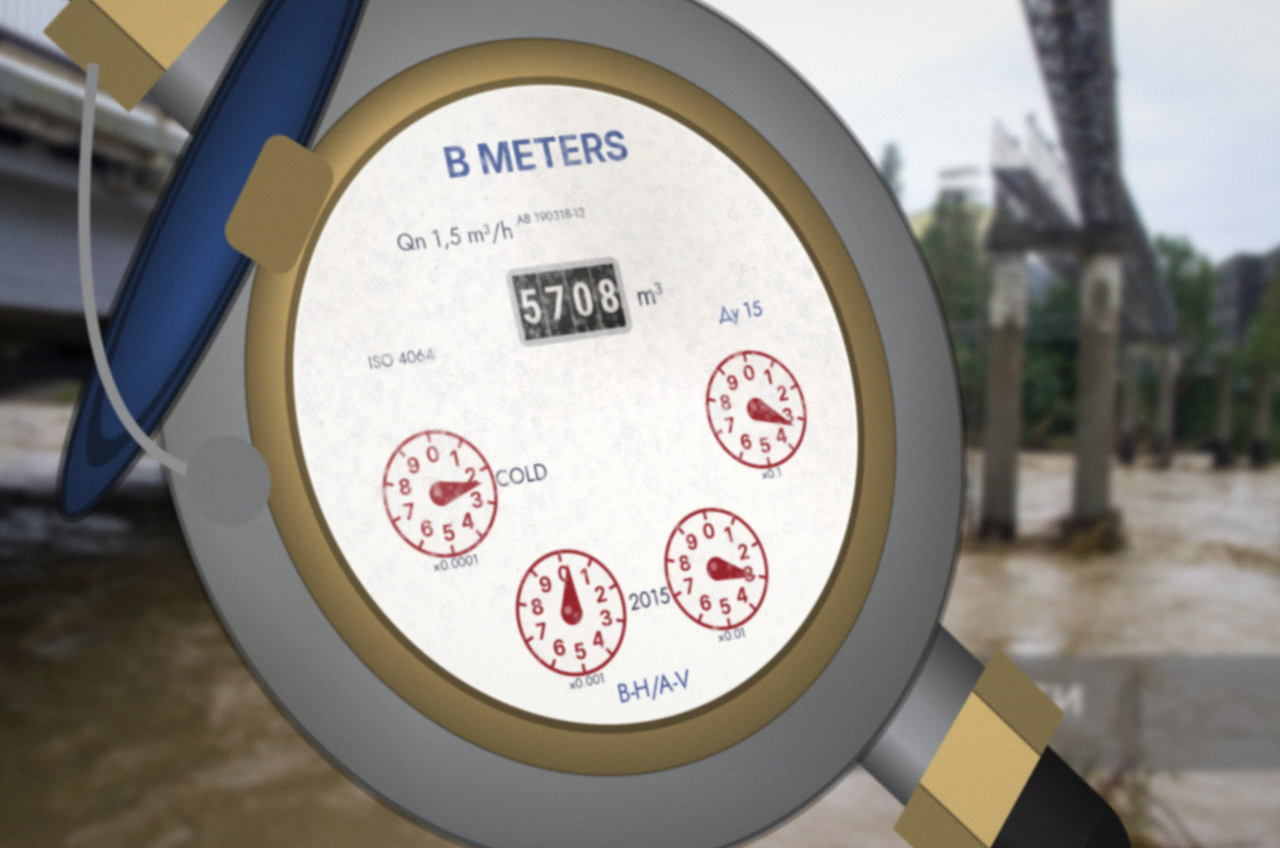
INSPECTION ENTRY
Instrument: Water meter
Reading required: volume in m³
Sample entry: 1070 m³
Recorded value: 5708.3302 m³
